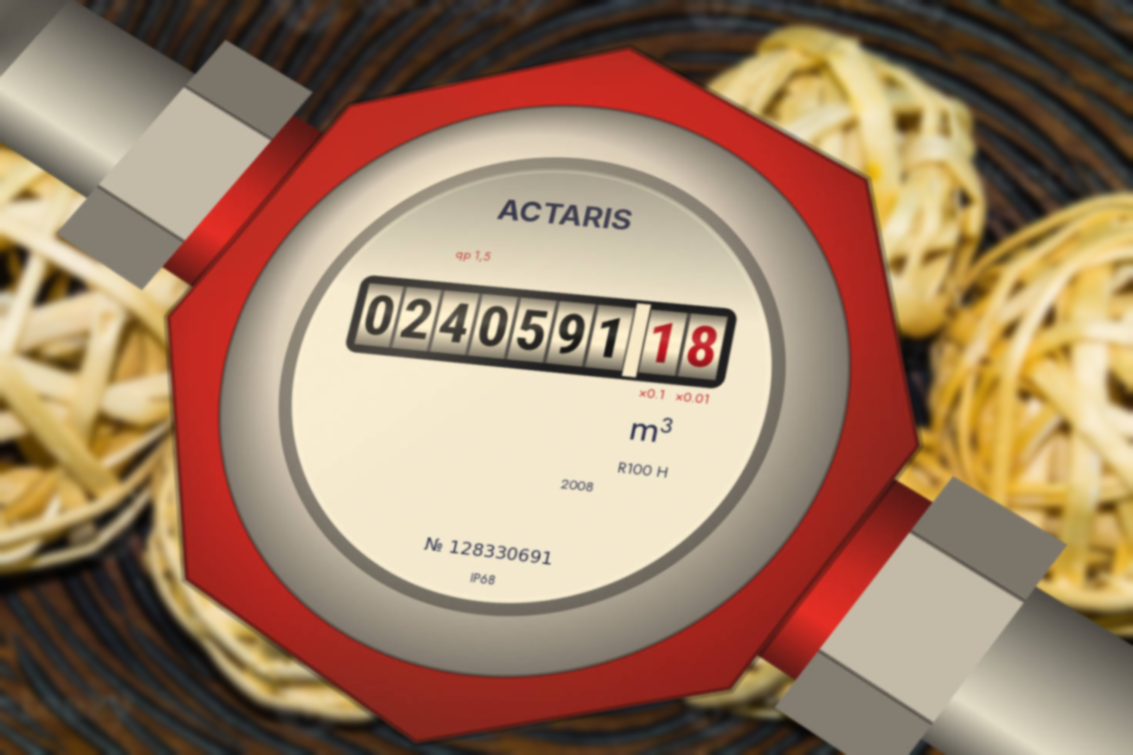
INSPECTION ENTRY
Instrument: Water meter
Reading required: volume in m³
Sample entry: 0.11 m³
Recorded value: 240591.18 m³
